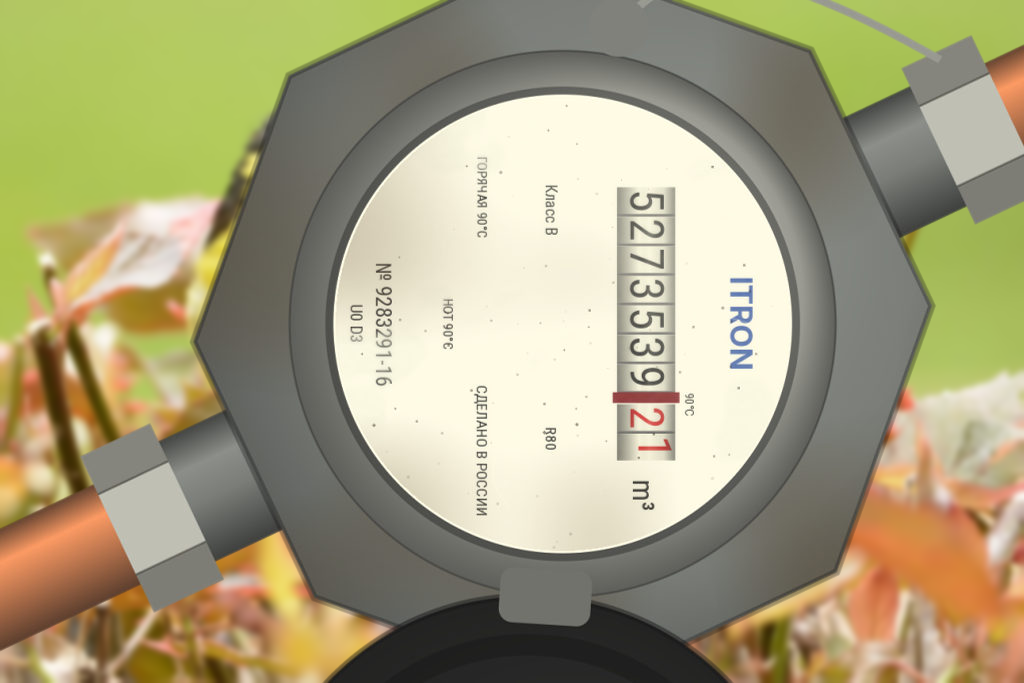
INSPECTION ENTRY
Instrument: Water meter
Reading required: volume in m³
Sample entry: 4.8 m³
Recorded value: 5273539.21 m³
